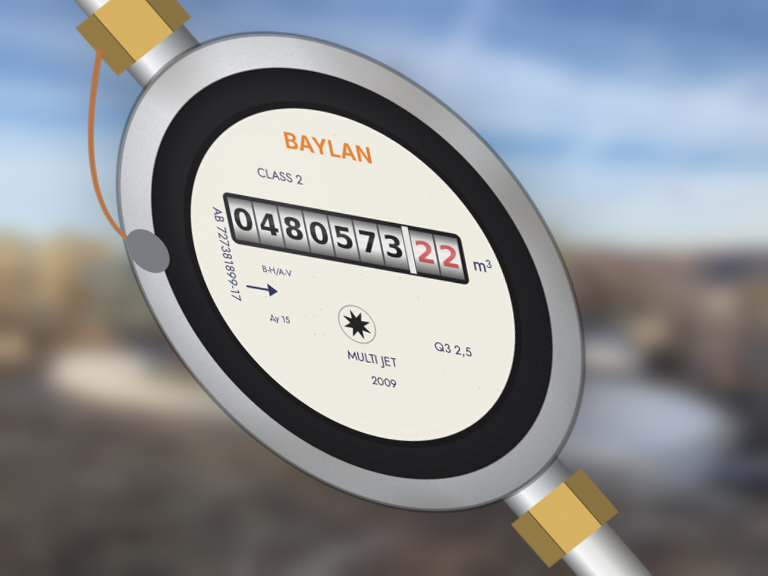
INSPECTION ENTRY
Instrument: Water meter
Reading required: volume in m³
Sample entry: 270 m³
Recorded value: 480573.22 m³
